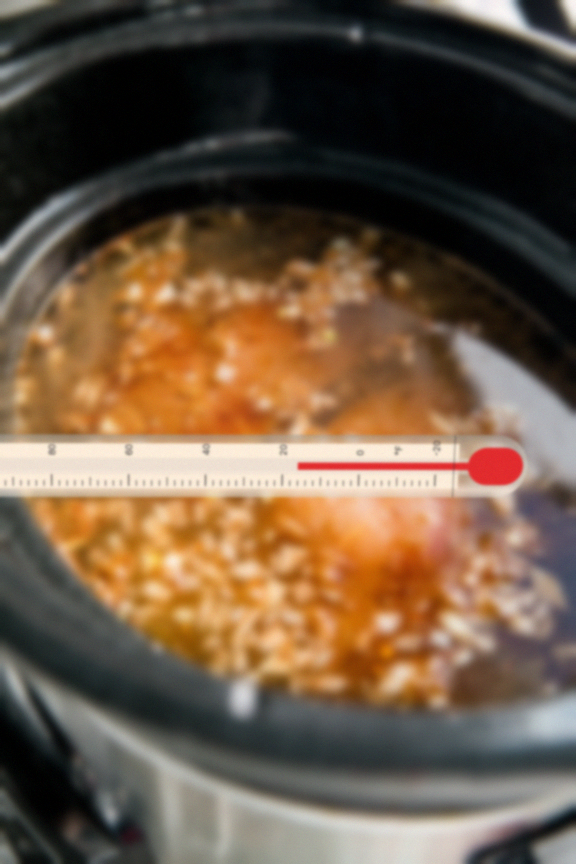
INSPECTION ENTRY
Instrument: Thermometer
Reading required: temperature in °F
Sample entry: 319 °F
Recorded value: 16 °F
